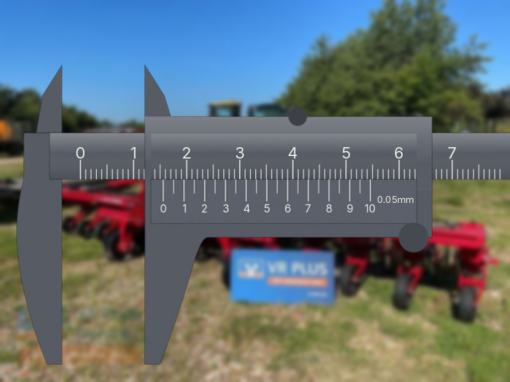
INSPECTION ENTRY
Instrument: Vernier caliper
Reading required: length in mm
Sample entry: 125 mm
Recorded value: 15.6 mm
